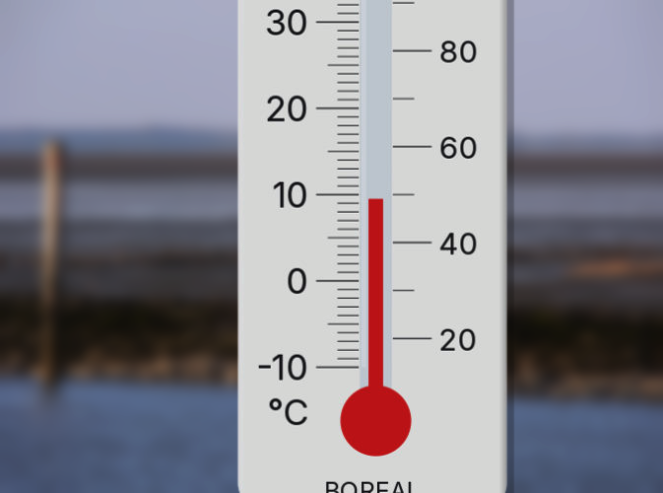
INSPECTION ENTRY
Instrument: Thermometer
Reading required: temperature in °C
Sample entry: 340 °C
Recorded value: 9.5 °C
